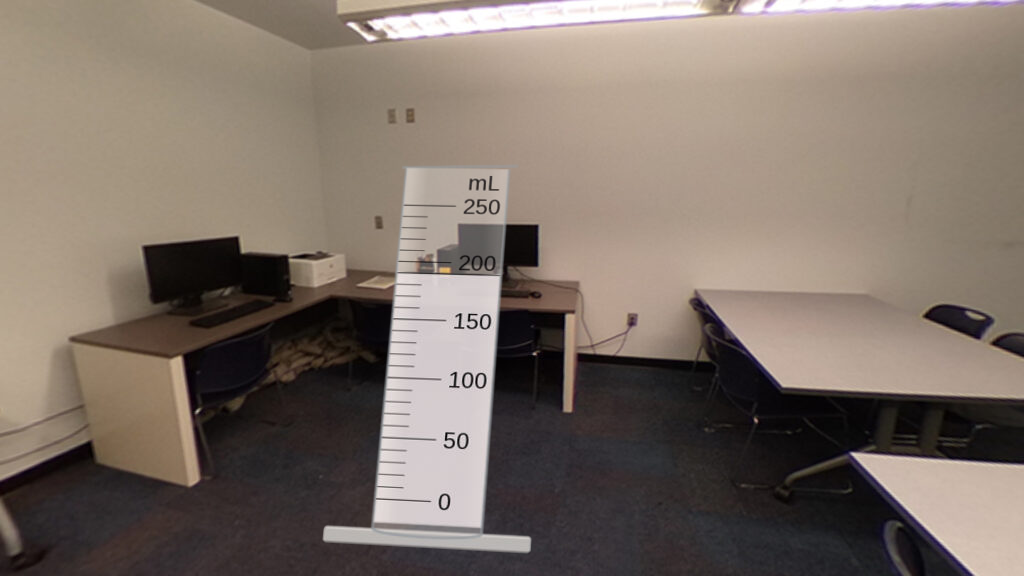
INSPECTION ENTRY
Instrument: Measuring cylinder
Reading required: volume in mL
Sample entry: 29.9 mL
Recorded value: 190 mL
